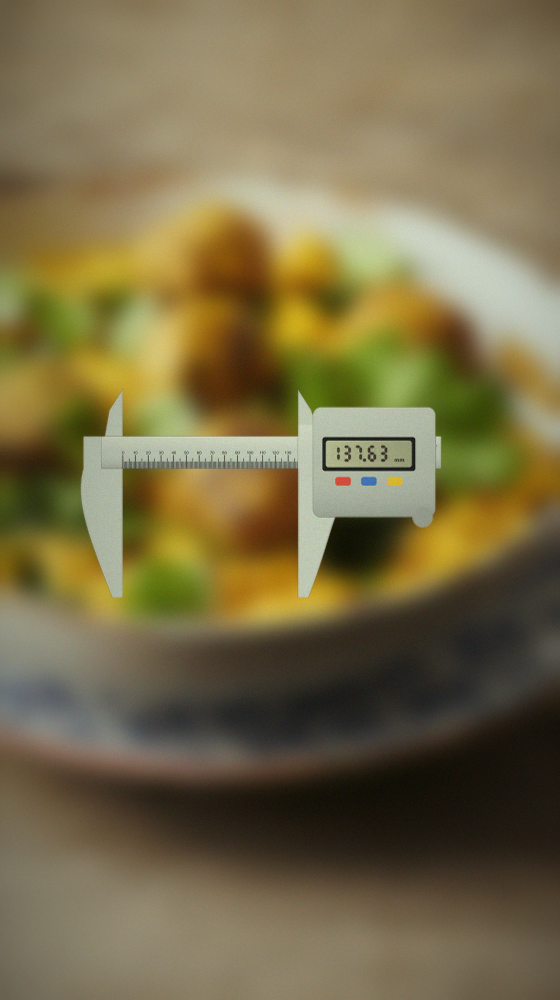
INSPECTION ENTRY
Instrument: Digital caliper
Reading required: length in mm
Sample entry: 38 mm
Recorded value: 137.63 mm
